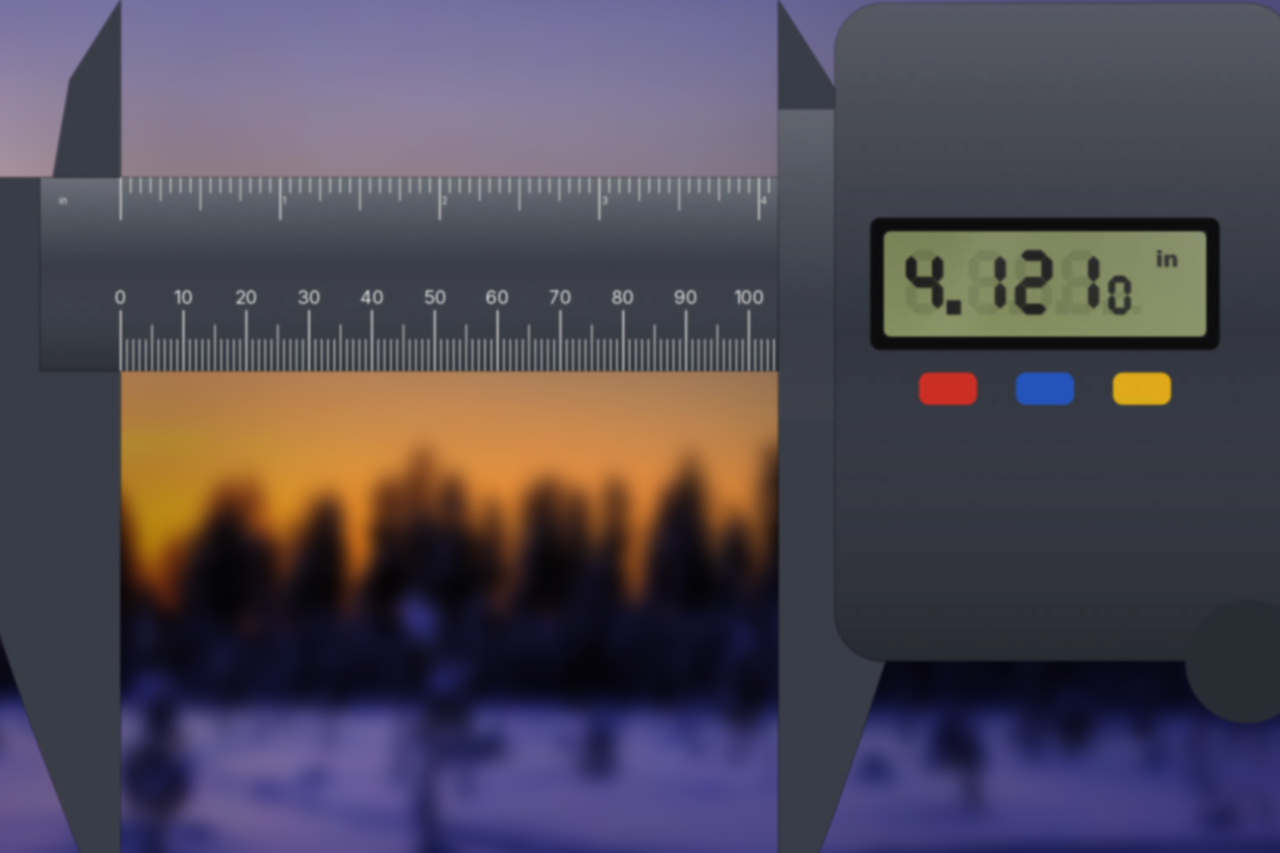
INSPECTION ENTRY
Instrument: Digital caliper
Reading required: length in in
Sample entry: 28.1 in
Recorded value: 4.1210 in
